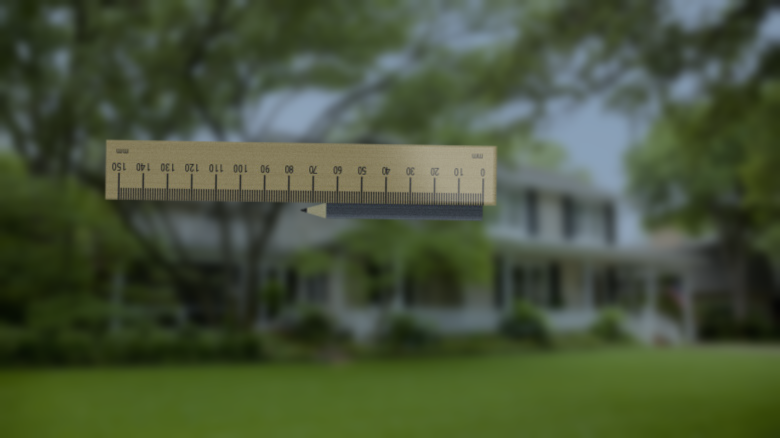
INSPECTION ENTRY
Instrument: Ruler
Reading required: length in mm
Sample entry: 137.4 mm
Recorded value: 75 mm
